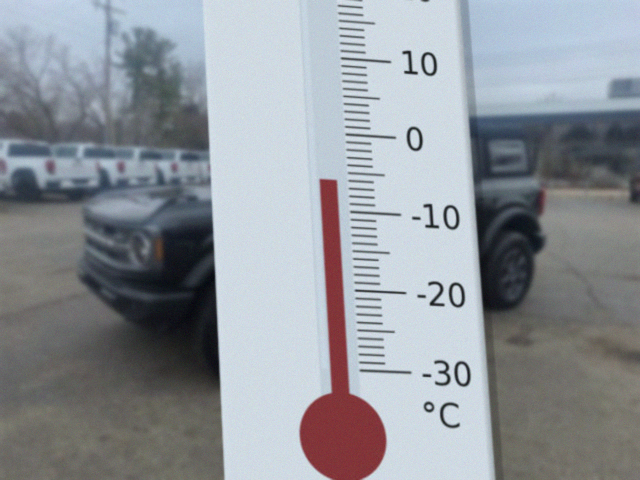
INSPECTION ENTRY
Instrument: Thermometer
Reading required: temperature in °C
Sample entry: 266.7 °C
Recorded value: -6 °C
